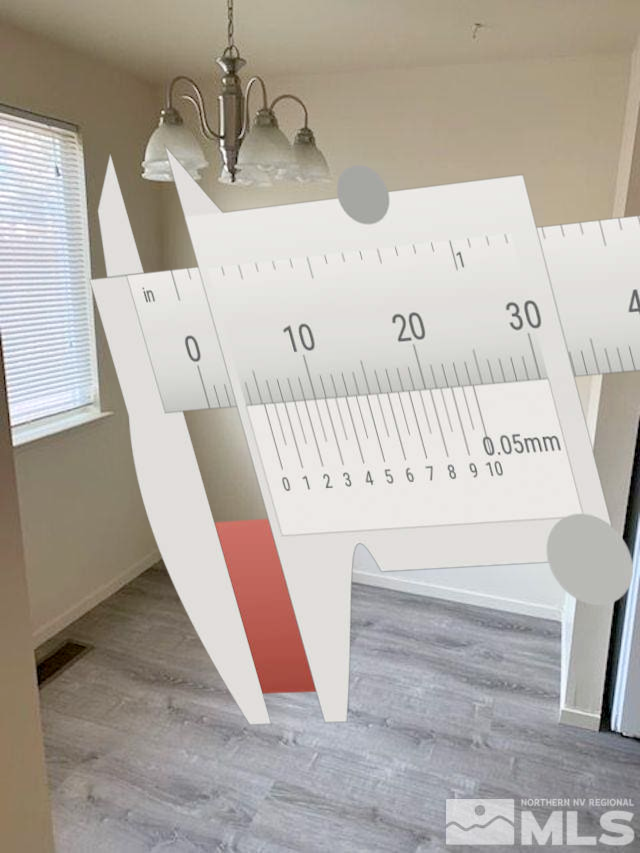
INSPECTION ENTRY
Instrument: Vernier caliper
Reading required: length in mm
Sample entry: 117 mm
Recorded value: 5.2 mm
